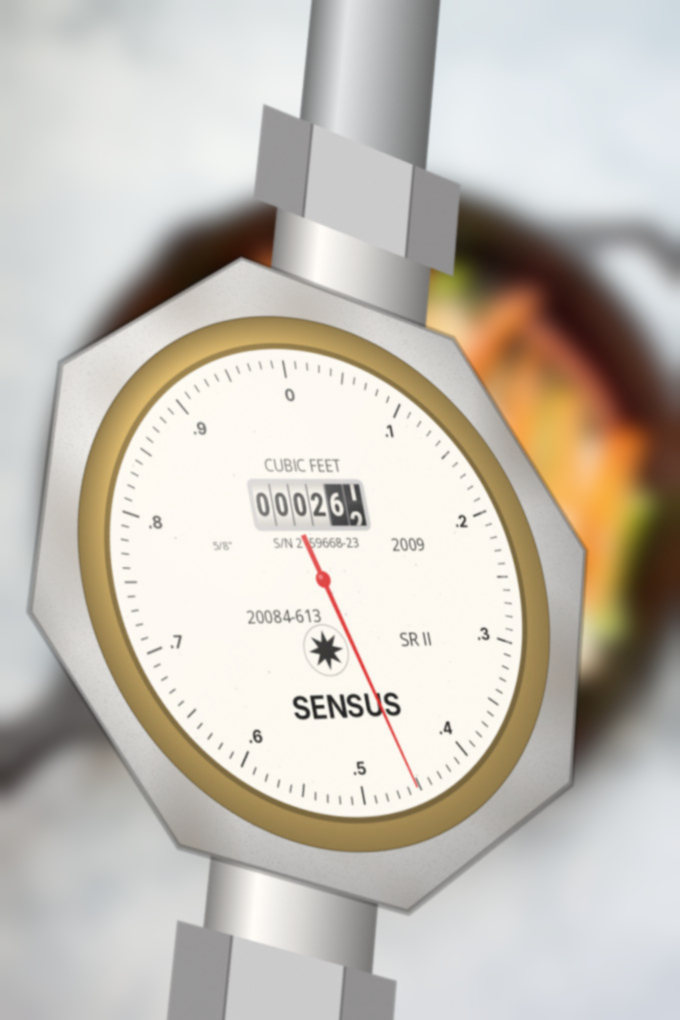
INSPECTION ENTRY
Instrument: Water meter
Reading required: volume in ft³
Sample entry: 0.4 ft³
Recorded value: 261.45 ft³
